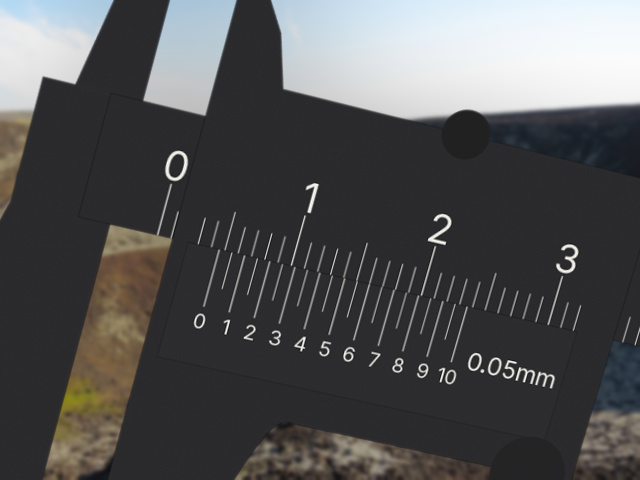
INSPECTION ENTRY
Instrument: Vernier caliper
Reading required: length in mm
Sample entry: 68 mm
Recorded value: 4.6 mm
